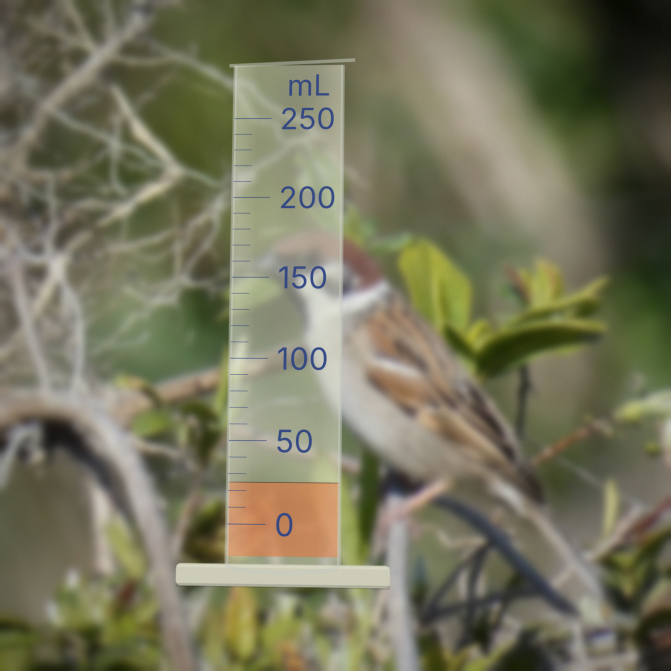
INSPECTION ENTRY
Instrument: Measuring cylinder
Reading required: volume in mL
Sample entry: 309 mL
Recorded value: 25 mL
